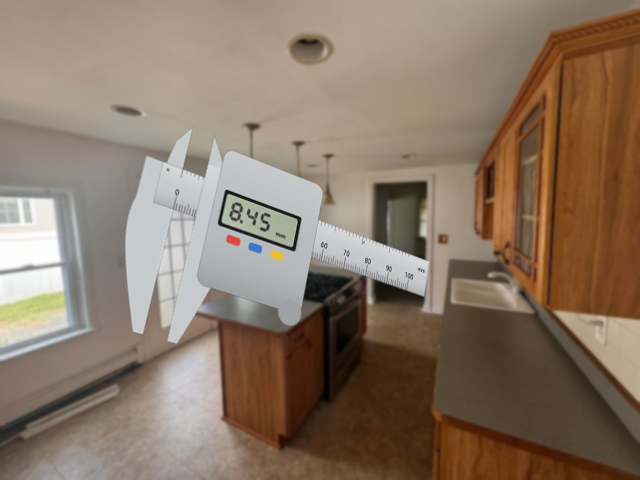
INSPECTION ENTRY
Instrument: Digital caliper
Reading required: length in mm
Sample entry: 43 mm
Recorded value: 8.45 mm
